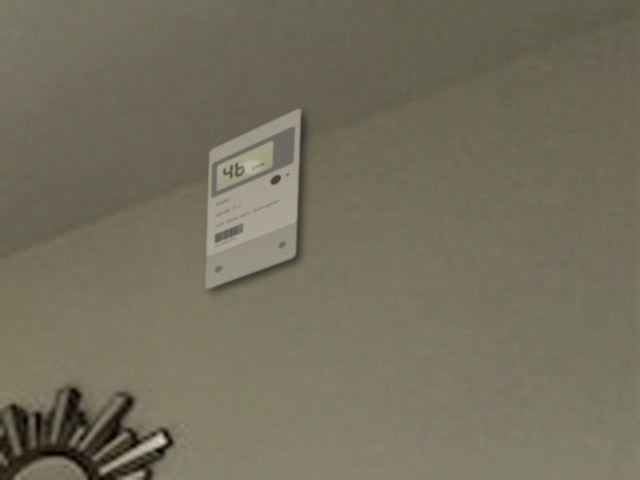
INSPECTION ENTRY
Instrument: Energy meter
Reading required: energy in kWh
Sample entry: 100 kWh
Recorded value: 46 kWh
